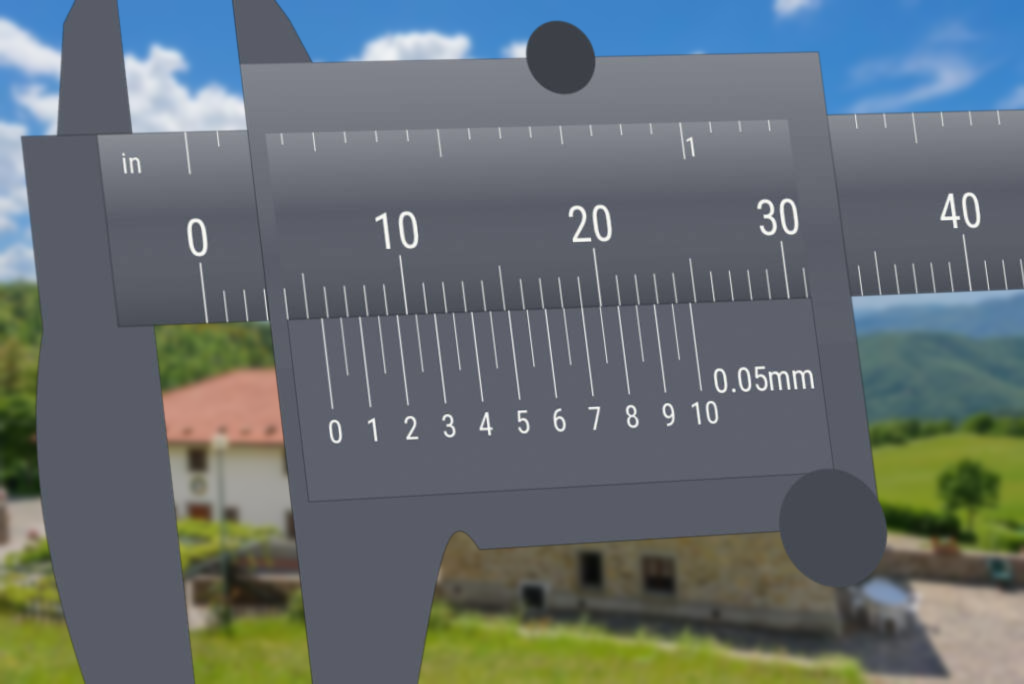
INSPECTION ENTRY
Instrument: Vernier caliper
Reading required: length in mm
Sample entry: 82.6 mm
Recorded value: 5.7 mm
